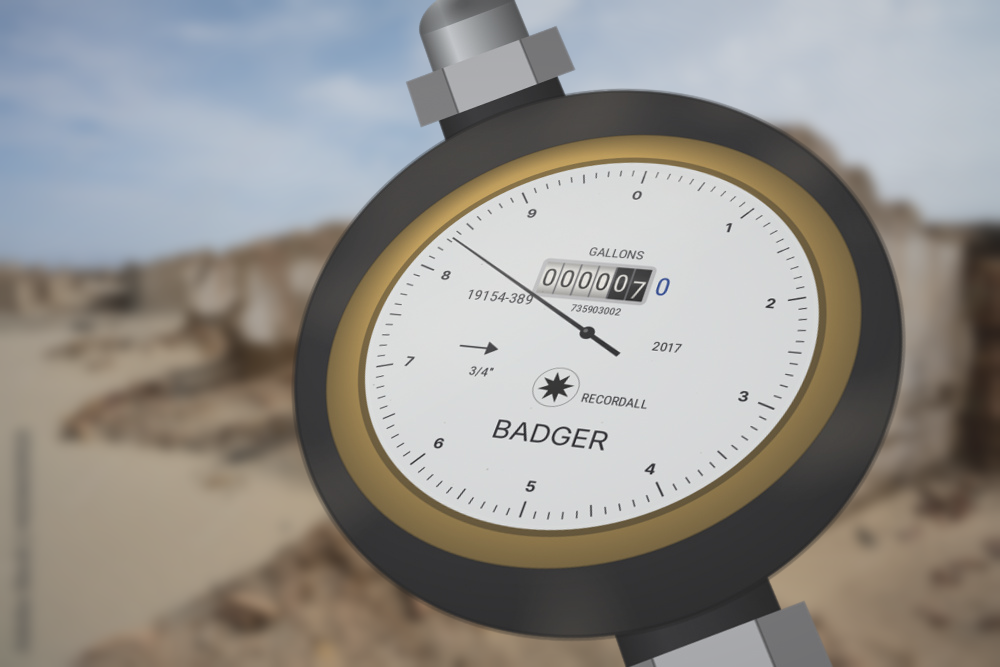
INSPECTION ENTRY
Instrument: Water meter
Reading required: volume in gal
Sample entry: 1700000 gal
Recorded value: 68.3 gal
